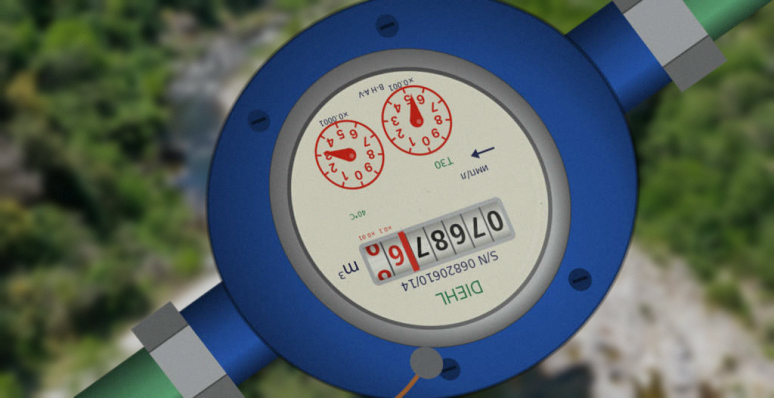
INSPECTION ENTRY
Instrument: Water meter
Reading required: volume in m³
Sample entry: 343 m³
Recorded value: 7687.6853 m³
